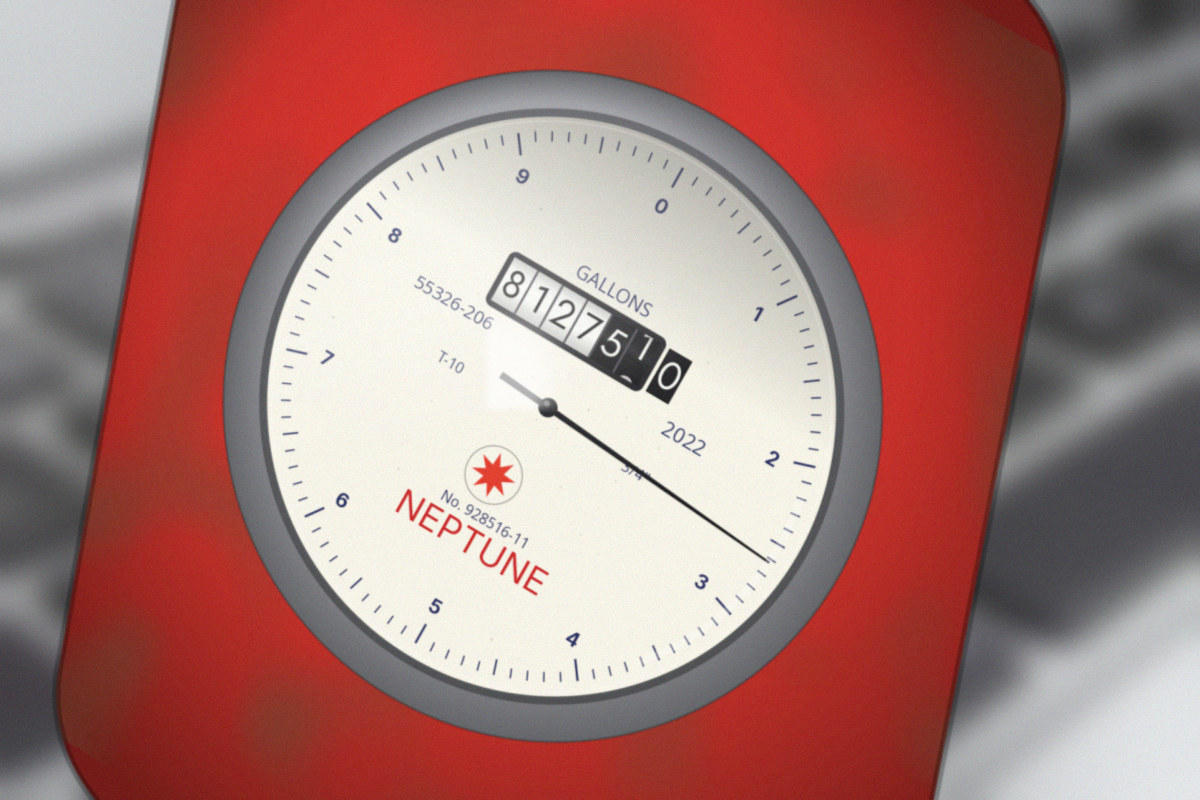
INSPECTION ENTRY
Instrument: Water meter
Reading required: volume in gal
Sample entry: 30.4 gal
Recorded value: 8127512.6 gal
